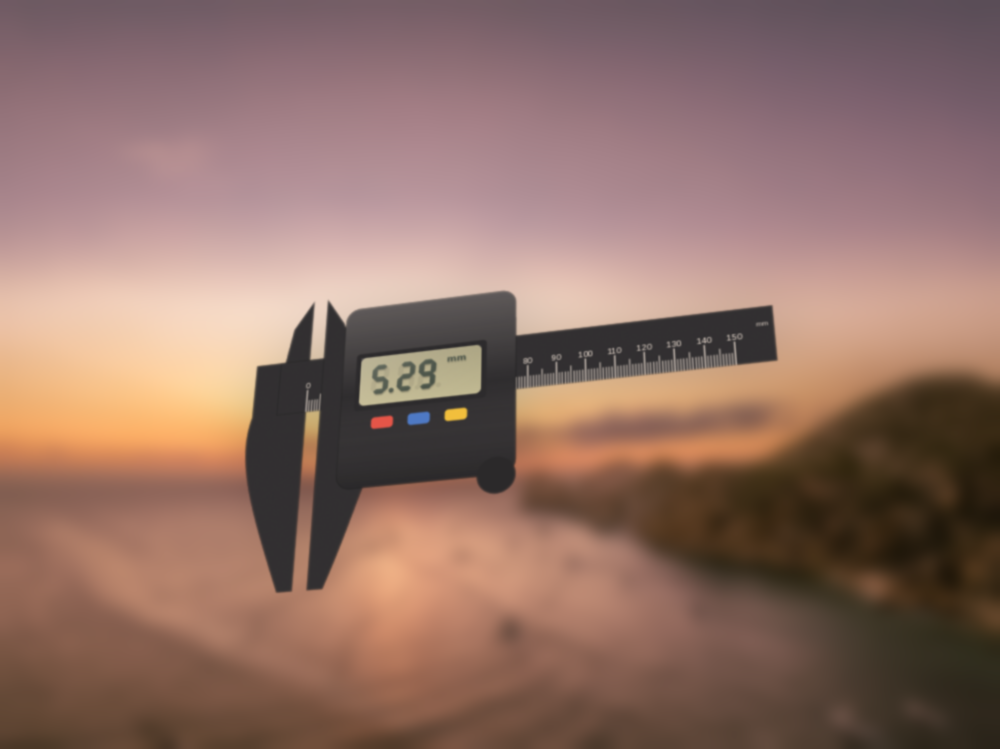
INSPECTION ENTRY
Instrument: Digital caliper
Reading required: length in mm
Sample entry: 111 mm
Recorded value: 5.29 mm
